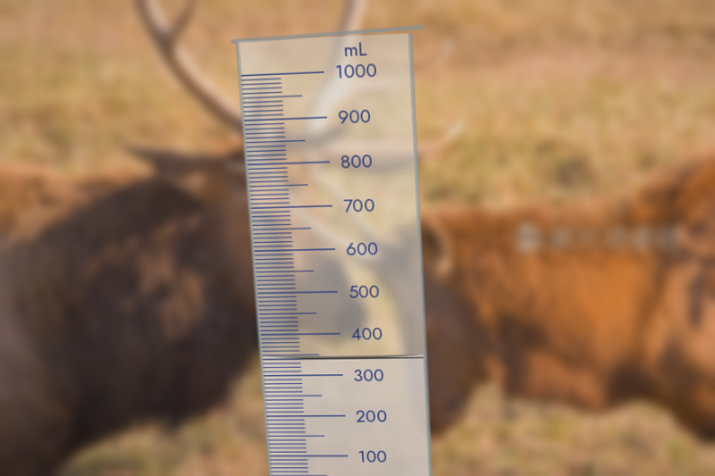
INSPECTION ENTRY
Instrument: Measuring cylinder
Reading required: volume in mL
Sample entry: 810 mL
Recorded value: 340 mL
